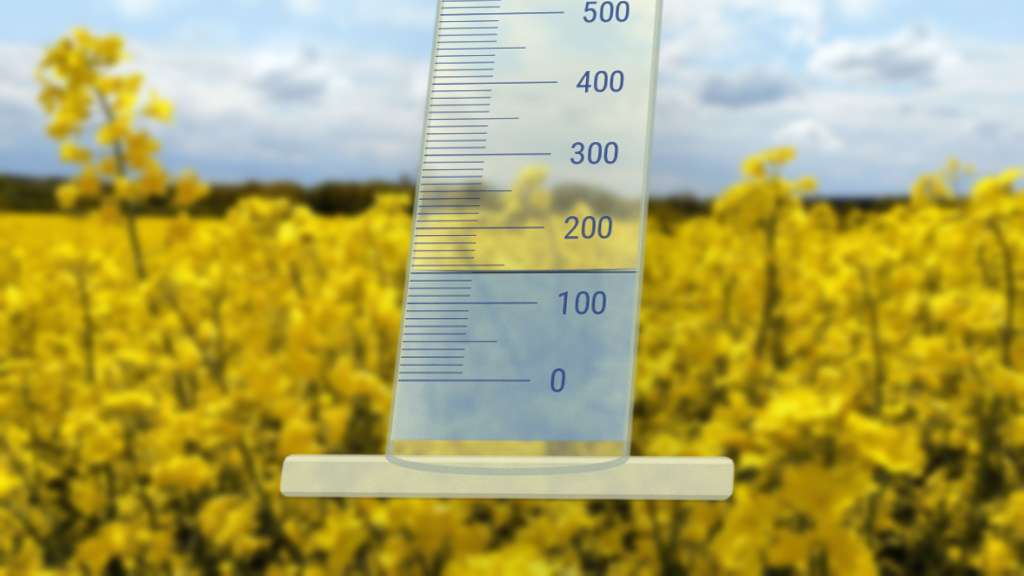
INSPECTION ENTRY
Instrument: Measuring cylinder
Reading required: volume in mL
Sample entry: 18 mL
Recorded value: 140 mL
